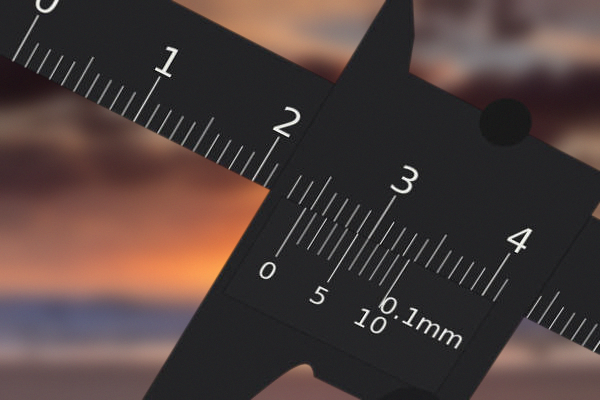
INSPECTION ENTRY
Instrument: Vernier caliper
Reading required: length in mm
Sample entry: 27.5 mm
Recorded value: 24.6 mm
